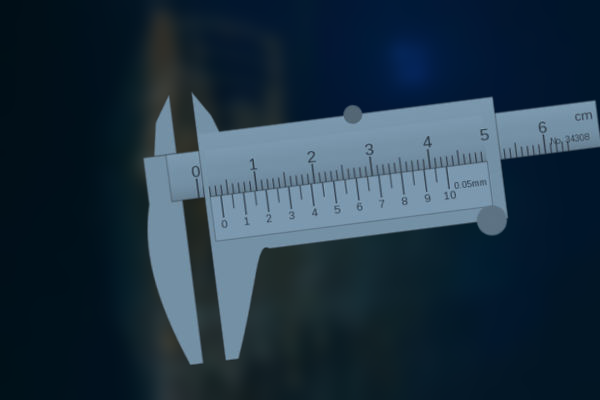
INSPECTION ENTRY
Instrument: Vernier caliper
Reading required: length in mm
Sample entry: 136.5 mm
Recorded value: 3.8 mm
